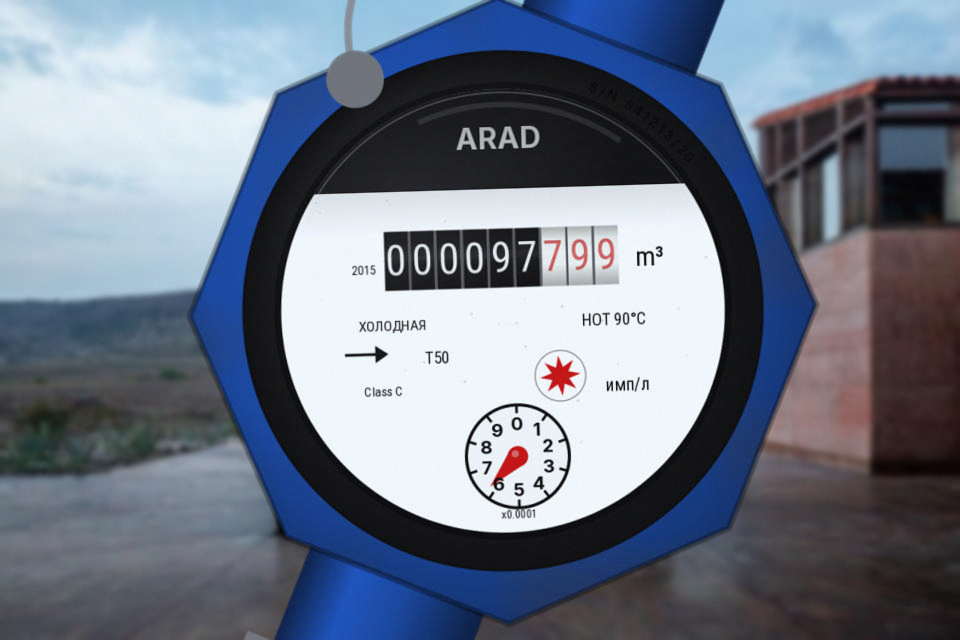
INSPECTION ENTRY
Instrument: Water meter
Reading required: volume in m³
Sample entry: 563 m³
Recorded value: 97.7996 m³
